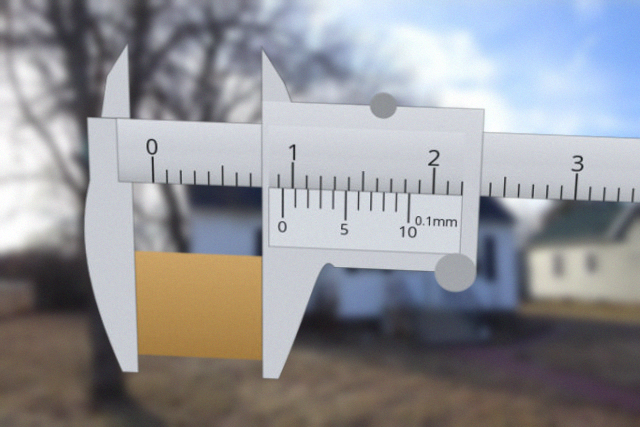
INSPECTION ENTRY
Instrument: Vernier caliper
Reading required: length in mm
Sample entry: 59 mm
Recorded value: 9.3 mm
